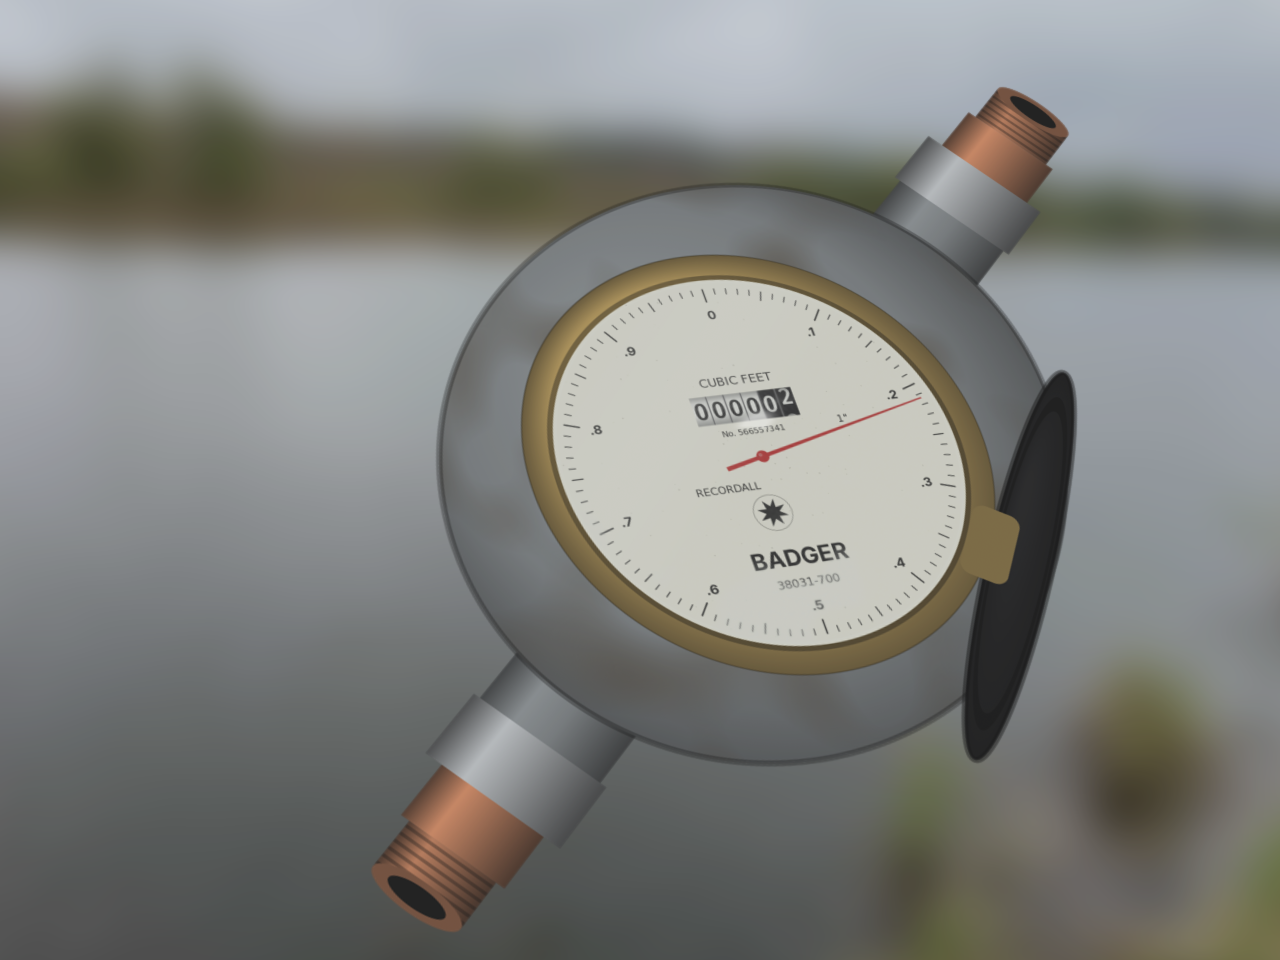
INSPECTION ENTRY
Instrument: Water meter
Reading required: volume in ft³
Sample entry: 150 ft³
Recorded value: 2.21 ft³
